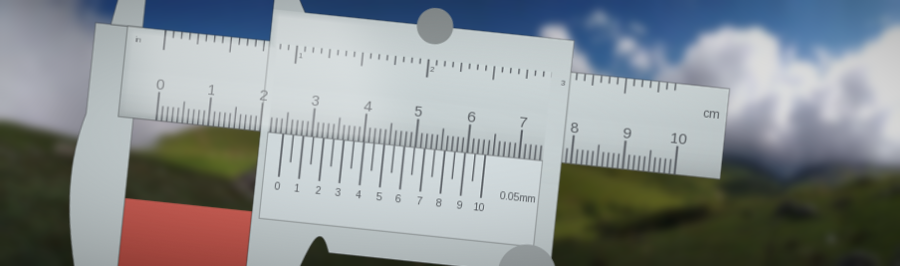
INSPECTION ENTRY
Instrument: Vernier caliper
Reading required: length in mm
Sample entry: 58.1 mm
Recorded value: 24.5 mm
